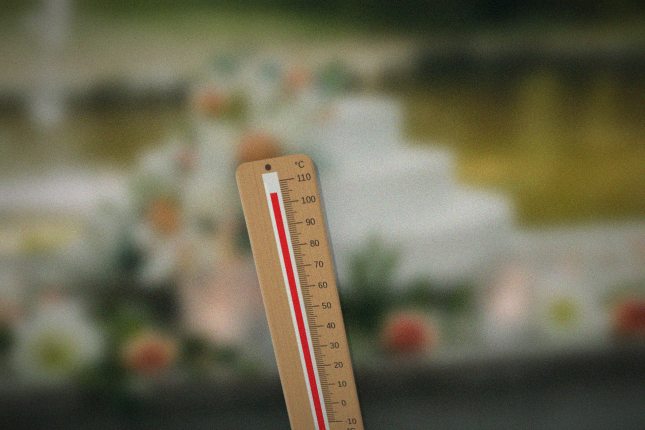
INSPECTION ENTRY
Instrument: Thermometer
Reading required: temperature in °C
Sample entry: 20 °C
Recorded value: 105 °C
